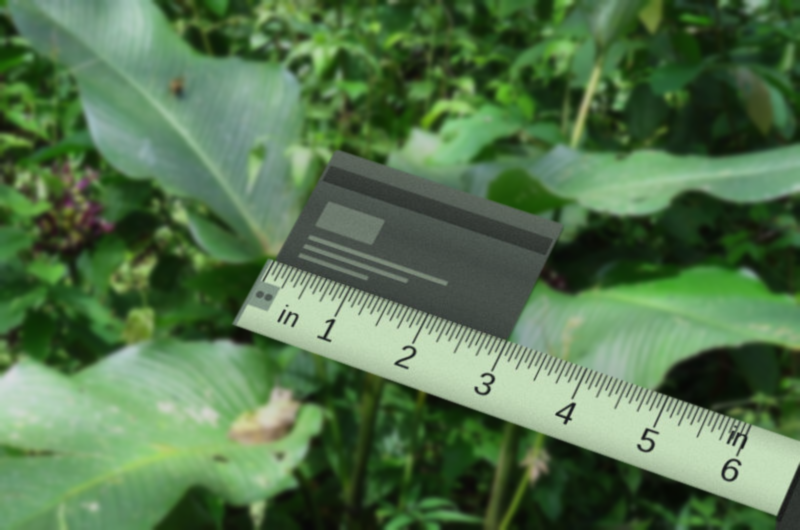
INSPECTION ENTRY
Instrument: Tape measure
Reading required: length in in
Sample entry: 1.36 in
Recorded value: 3 in
